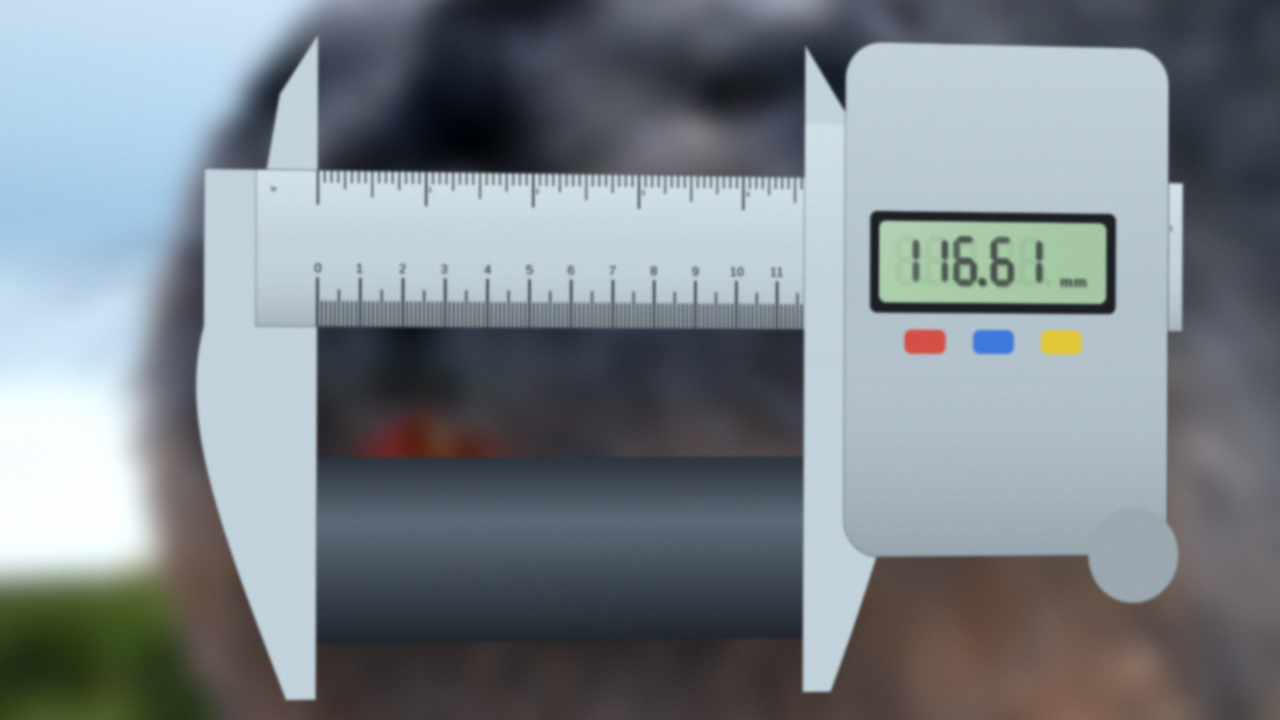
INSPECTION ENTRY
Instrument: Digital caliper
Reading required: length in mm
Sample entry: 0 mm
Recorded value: 116.61 mm
